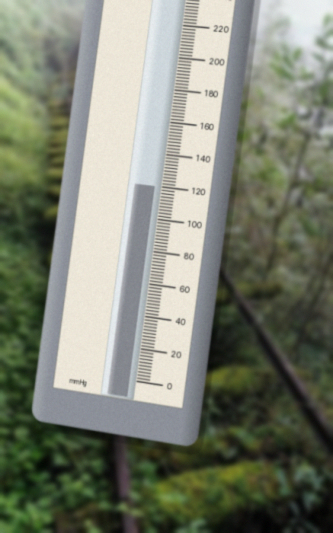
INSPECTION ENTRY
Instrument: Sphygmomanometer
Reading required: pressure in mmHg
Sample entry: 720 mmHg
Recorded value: 120 mmHg
